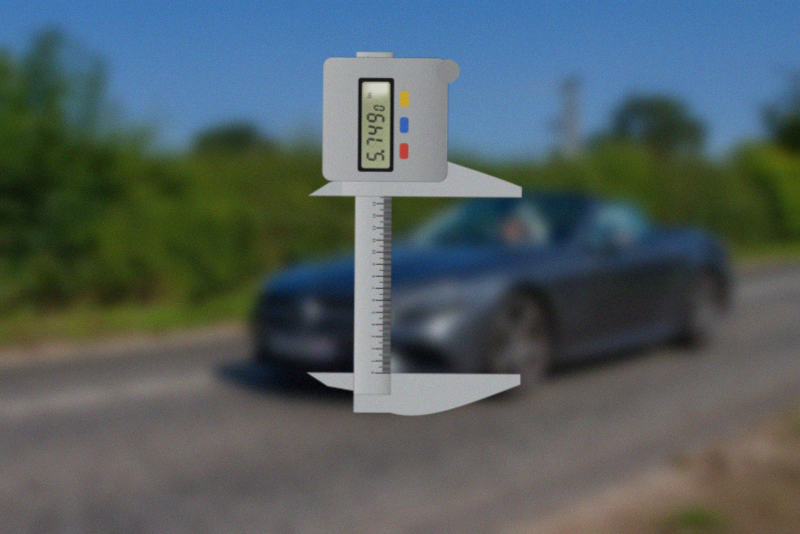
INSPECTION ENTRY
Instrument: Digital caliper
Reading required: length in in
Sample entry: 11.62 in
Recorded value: 5.7490 in
